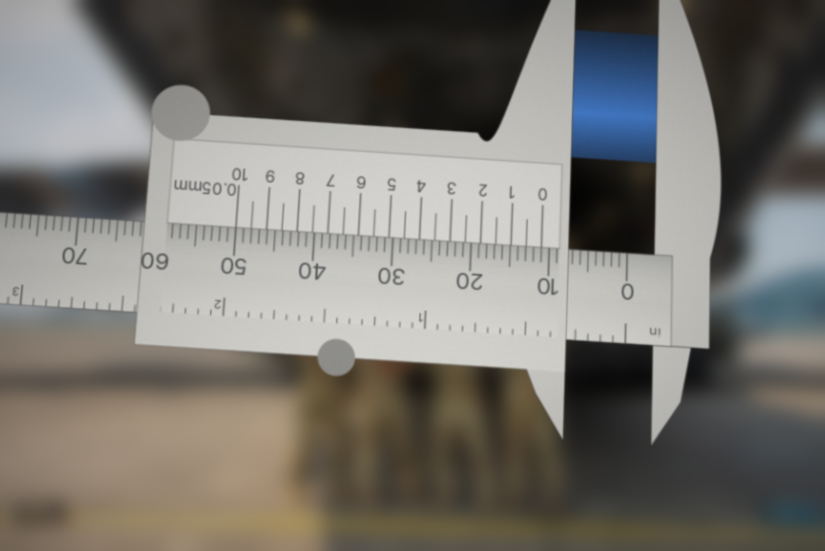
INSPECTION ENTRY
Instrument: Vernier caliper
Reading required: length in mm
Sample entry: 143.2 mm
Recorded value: 11.0 mm
